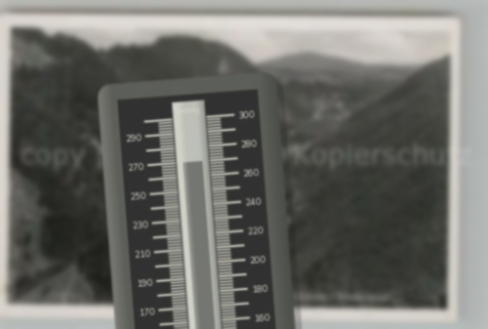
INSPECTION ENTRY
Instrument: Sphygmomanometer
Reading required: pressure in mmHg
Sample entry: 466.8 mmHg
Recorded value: 270 mmHg
